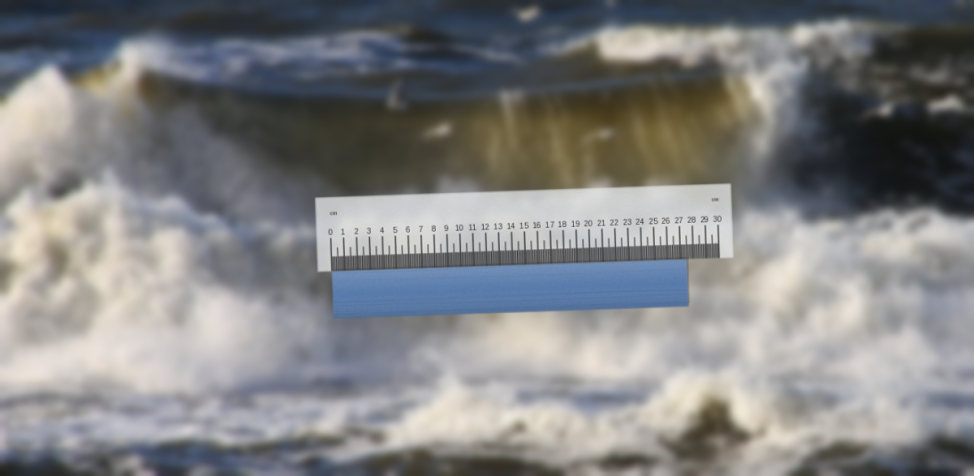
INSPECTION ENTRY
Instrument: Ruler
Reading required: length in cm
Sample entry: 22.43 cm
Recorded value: 27.5 cm
